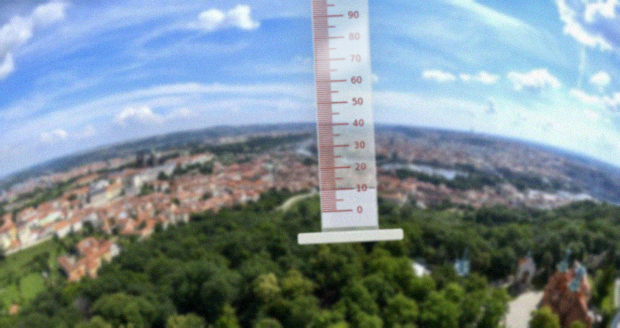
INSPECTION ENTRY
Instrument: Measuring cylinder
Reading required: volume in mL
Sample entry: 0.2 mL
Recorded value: 10 mL
